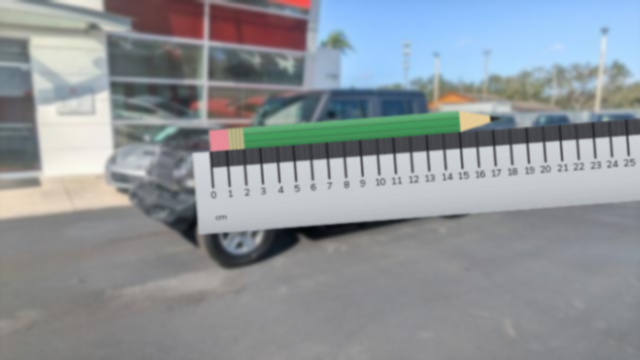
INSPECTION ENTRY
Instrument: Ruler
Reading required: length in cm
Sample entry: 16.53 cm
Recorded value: 17.5 cm
